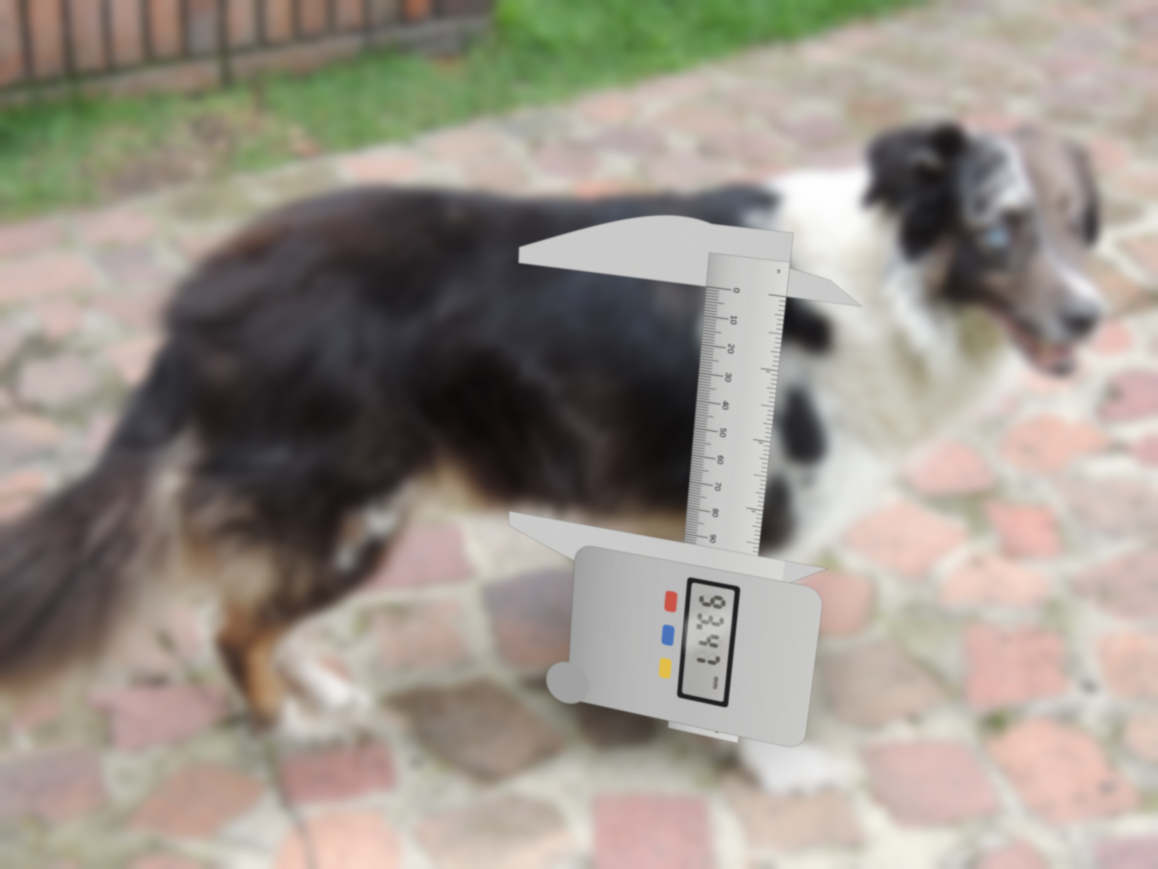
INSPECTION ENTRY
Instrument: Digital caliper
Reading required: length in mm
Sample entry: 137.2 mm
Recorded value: 93.47 mm
